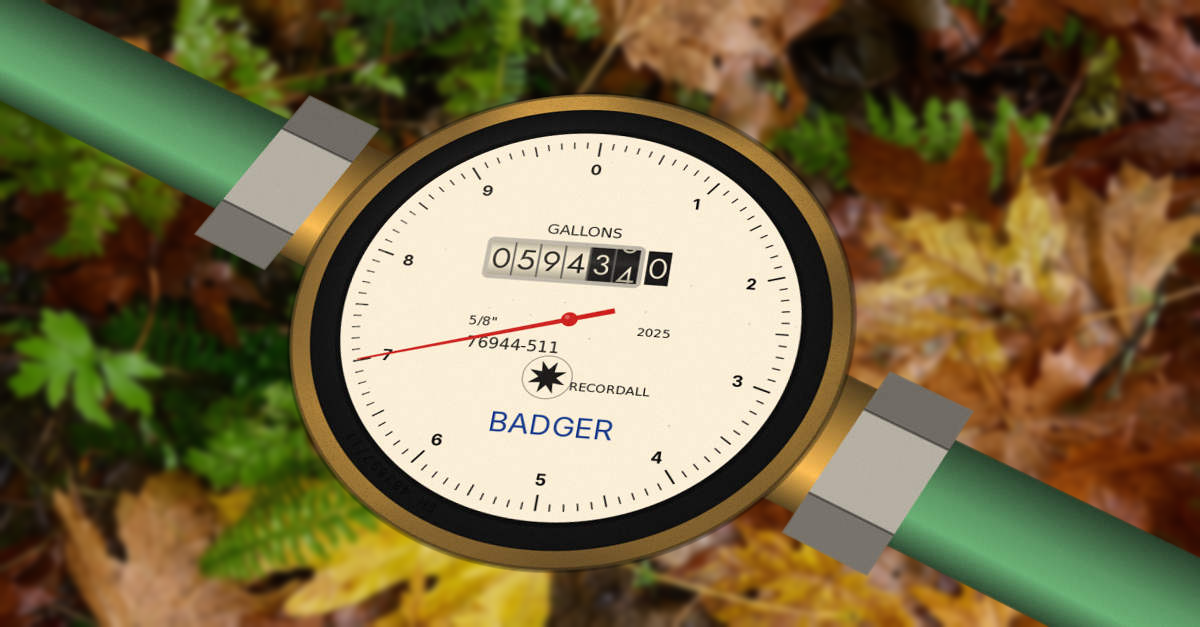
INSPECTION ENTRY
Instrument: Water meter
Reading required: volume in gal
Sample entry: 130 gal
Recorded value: 594337.0 gal
